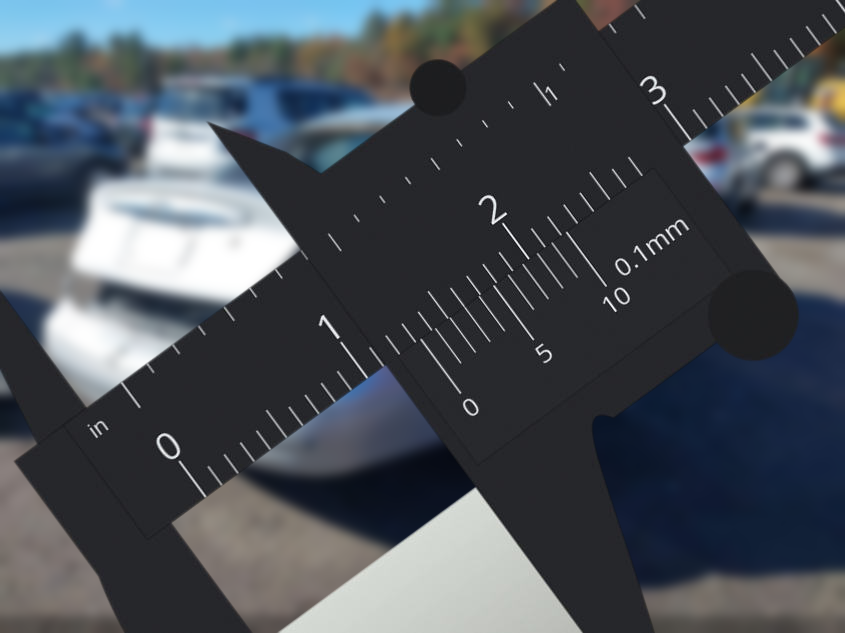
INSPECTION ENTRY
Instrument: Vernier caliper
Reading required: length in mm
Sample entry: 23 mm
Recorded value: 13.3 mm
